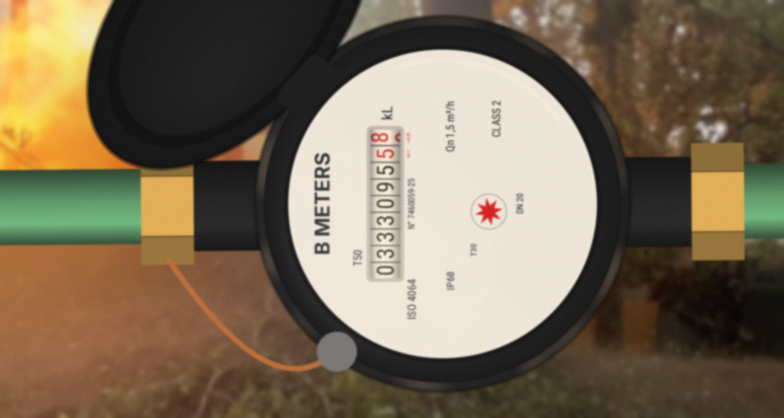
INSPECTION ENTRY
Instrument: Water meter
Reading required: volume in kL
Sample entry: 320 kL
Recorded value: 333095.58 kL
